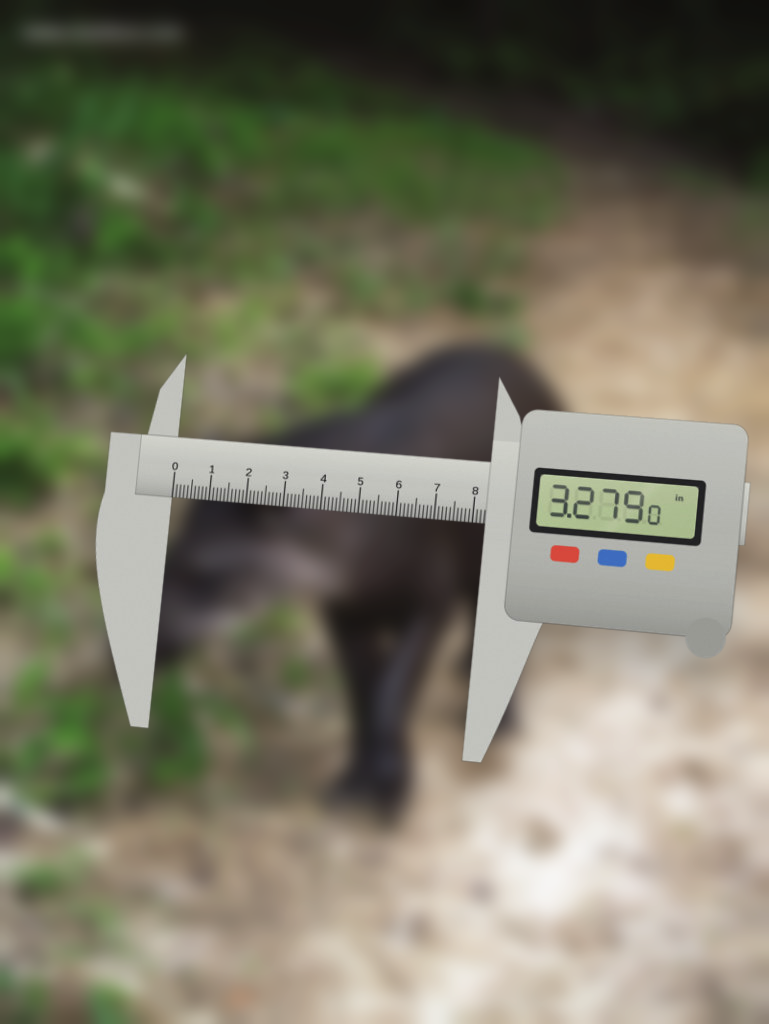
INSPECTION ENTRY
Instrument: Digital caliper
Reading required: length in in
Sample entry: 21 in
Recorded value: 3.2790 in
